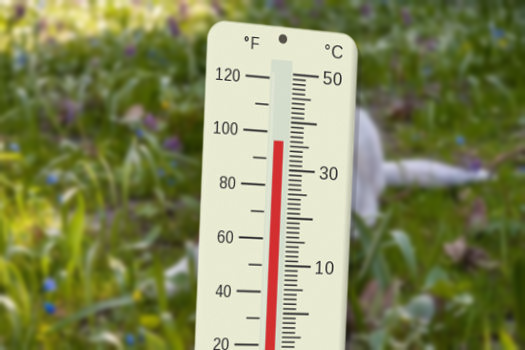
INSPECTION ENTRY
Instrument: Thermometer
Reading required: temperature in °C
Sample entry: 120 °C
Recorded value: 36 °C
